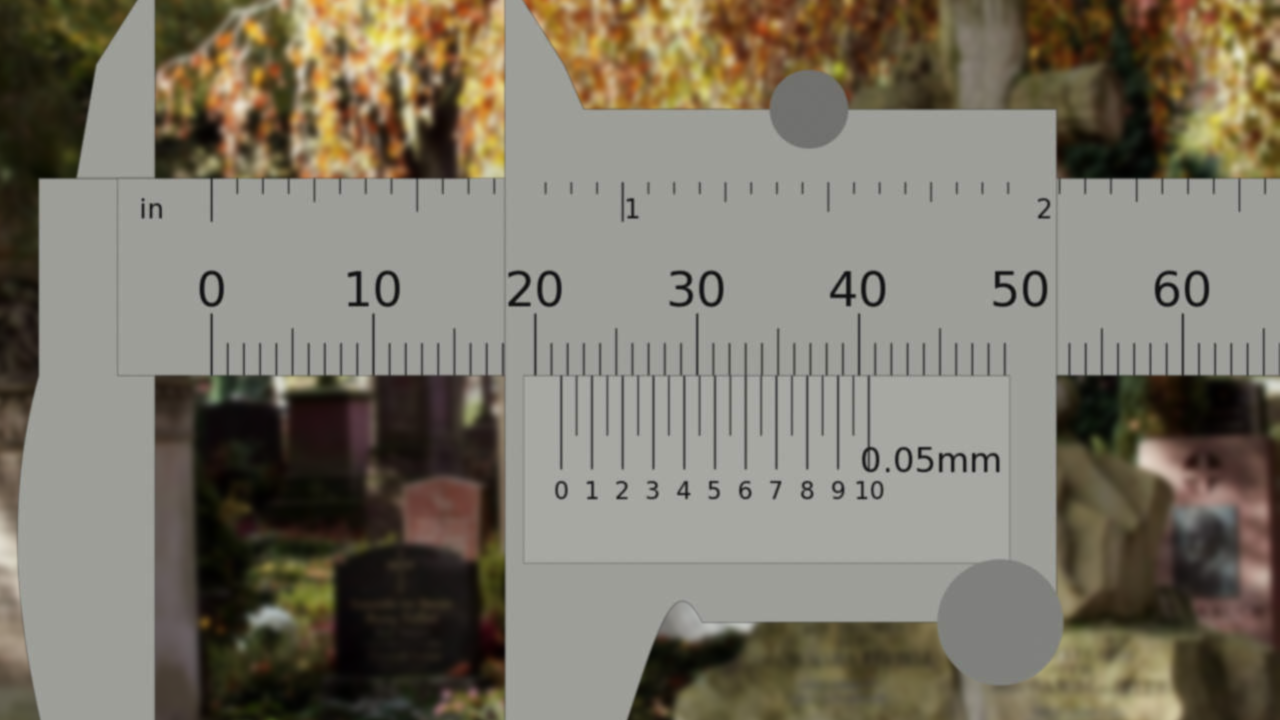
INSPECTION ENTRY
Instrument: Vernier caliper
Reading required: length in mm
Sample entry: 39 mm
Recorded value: 21.6 mm
